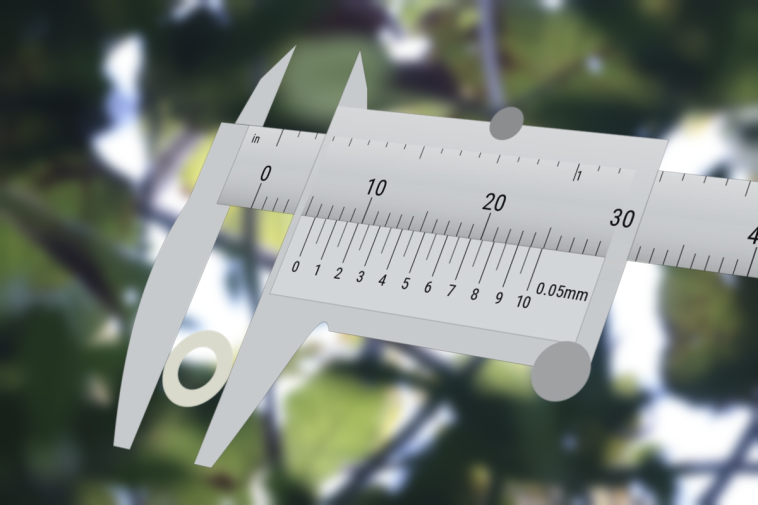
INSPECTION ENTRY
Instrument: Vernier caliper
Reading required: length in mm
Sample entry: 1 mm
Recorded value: 5.9 mm
